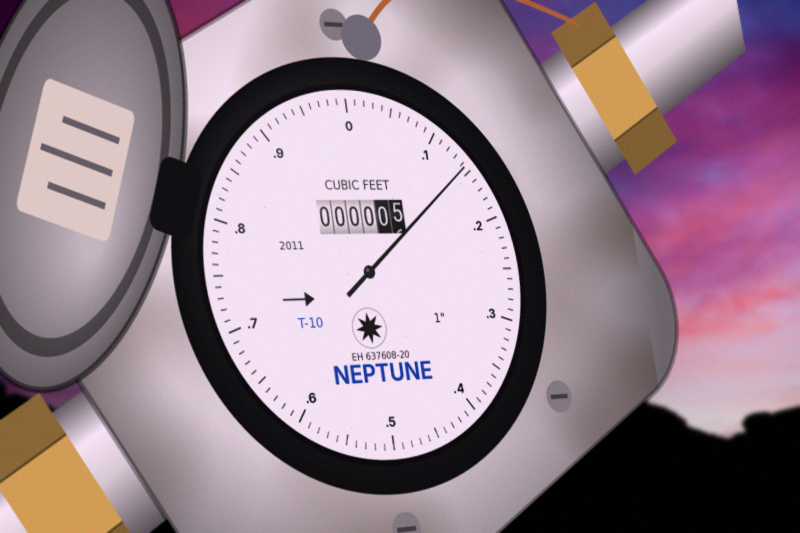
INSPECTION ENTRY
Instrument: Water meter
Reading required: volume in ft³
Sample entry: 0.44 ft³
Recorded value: 5.14 ft³
